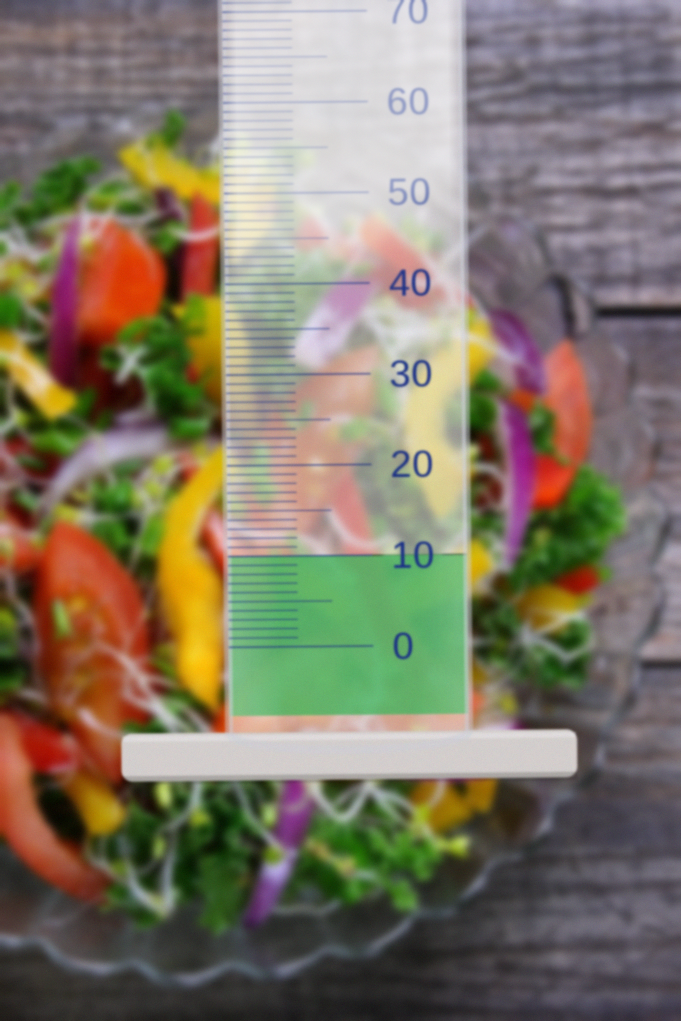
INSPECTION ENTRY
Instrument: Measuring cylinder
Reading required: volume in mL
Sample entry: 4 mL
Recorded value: 10 mL
